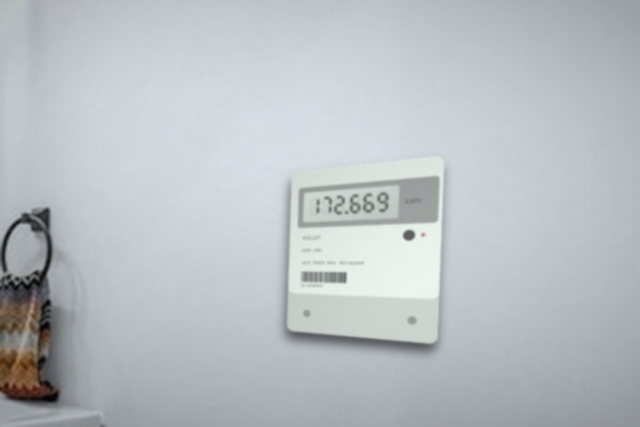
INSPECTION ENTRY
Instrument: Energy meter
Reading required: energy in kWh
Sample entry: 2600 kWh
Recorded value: 172.669 kWh
